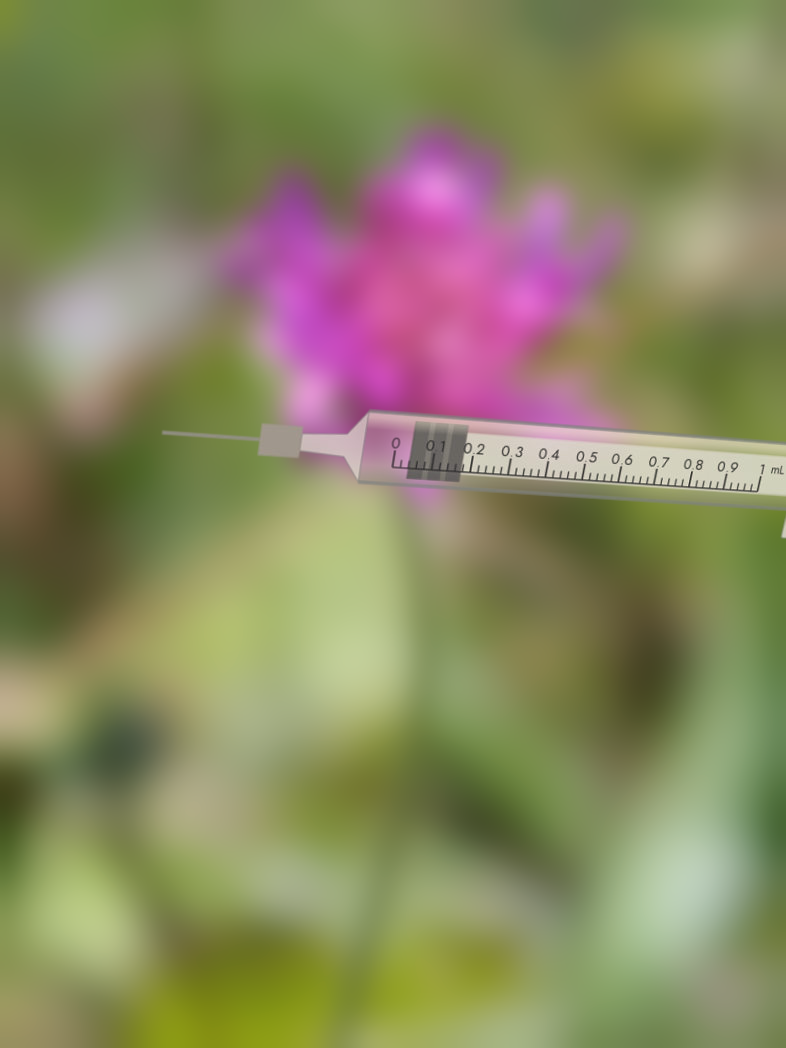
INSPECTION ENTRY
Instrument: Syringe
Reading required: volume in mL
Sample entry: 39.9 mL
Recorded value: 0.04 mL
